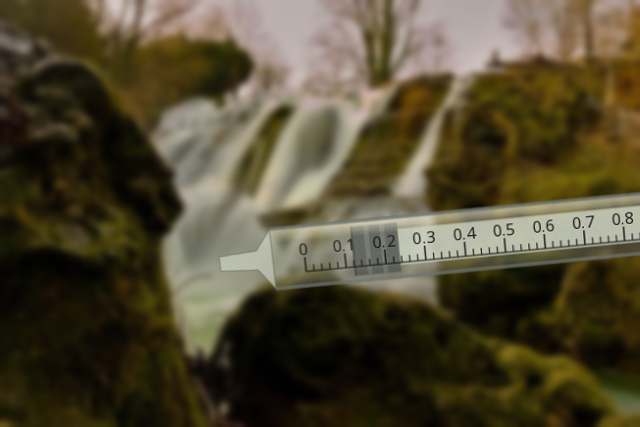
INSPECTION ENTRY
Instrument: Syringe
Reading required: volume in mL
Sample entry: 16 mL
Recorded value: 0.12 mL
